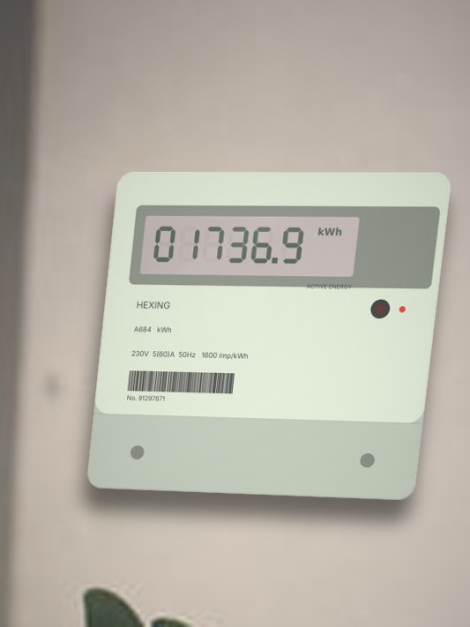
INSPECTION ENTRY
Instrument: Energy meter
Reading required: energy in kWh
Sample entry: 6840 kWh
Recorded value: 1736.9 kWh
